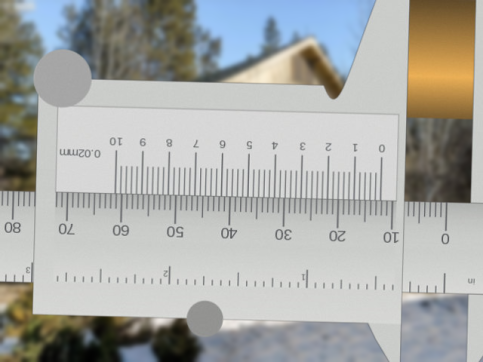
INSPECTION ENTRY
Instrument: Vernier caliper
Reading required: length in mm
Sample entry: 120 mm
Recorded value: 12.2 mm
